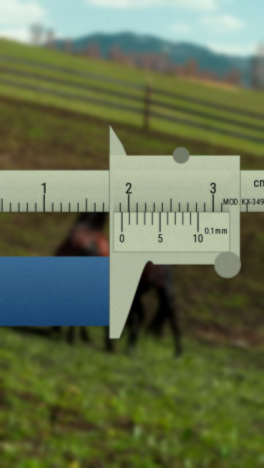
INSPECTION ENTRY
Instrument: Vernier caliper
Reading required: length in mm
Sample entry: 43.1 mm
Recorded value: 19.2 mm
